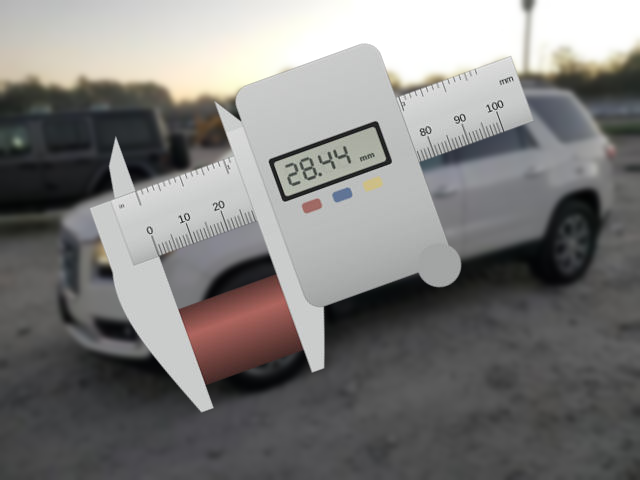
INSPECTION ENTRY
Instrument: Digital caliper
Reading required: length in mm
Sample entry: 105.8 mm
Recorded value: 28.44 mm
